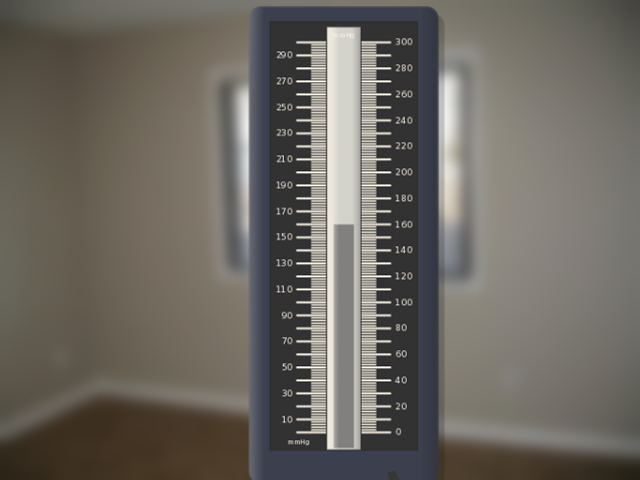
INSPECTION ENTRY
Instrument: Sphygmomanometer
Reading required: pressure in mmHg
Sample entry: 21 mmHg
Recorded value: 160 mmHg
